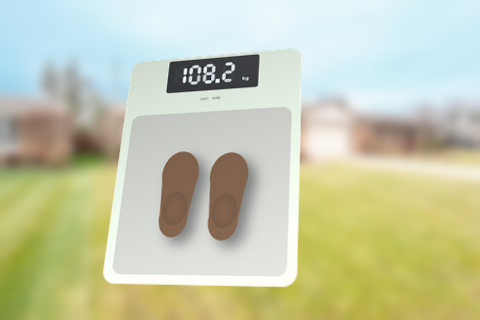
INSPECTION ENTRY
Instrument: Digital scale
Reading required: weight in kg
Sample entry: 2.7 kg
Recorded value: 108.2 kg
